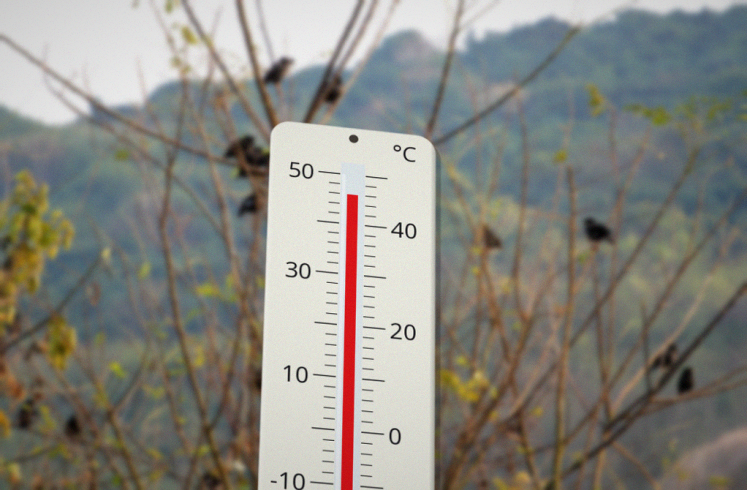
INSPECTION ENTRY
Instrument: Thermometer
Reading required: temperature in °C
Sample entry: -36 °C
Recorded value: 46 °C
